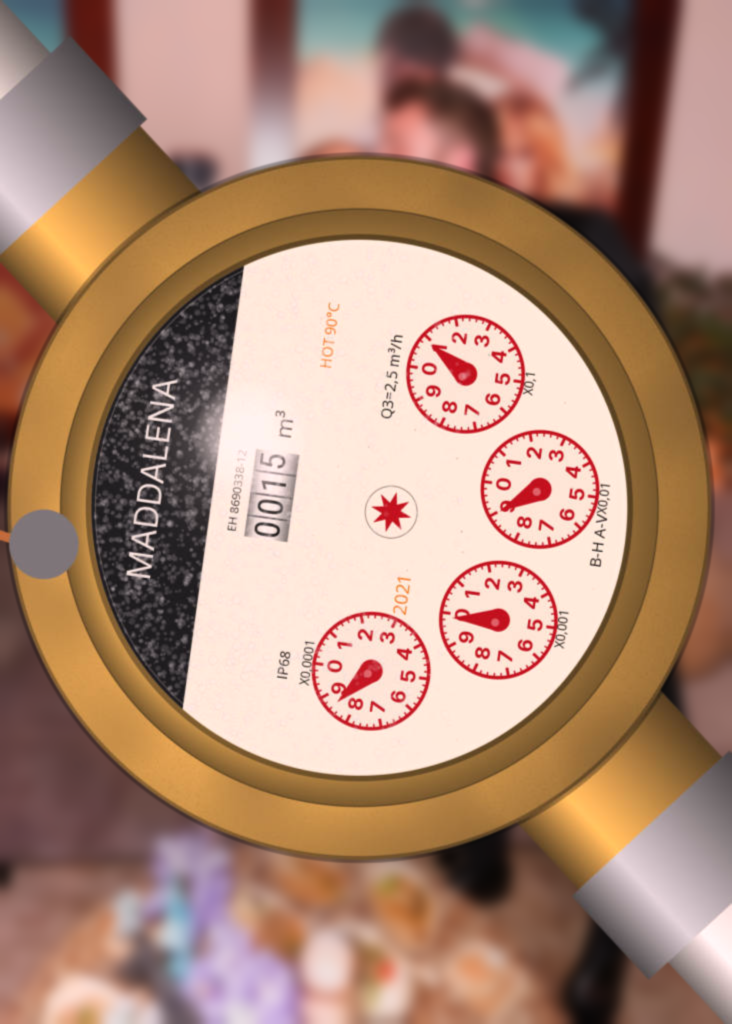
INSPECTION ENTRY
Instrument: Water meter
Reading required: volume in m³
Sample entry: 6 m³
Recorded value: 15.0898 m³
